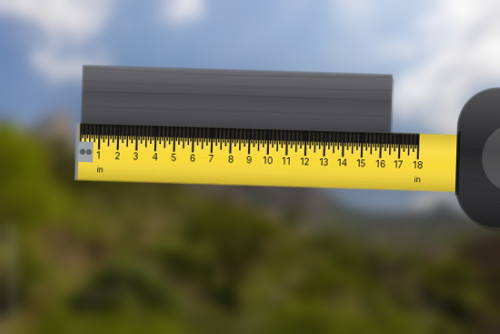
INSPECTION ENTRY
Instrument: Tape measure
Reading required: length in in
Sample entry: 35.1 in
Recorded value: 16.5 in
